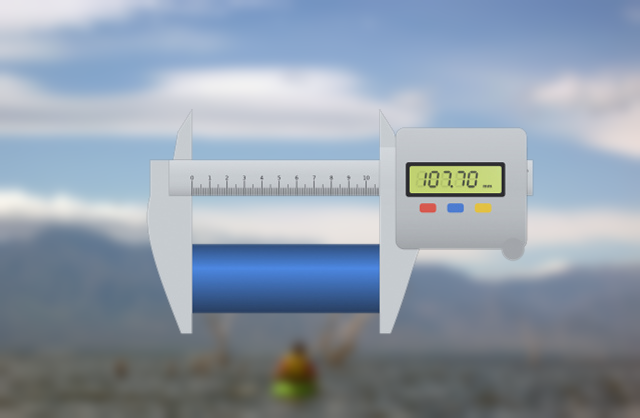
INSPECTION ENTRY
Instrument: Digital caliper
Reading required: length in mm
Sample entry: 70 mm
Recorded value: 107.70 mm
